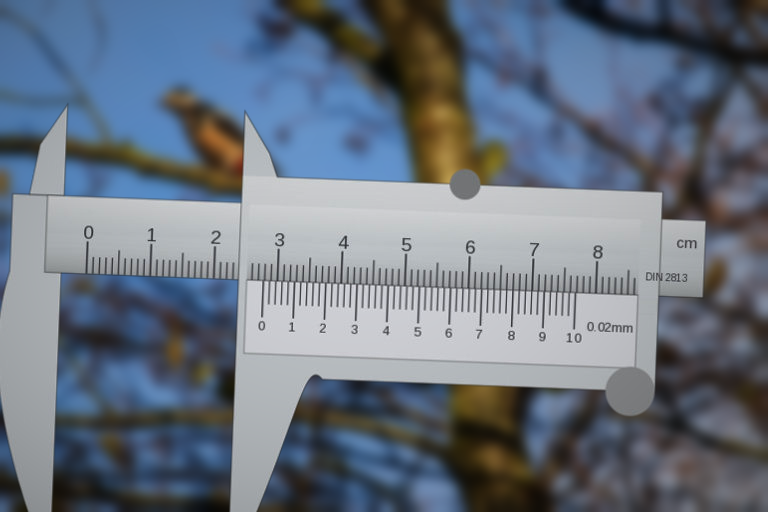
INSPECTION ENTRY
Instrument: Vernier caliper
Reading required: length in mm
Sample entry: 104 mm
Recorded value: 27.8 mm
